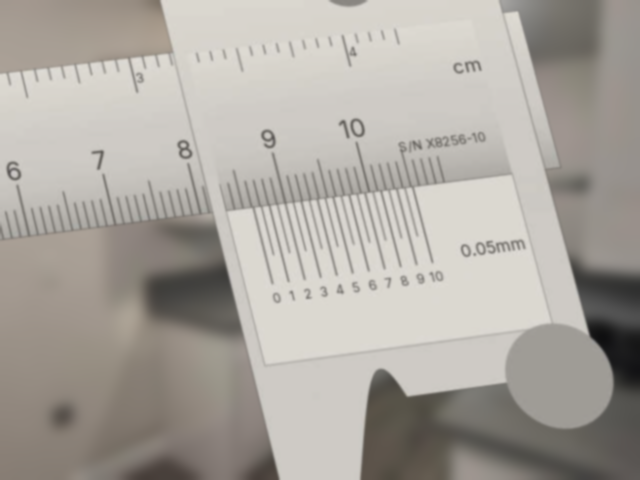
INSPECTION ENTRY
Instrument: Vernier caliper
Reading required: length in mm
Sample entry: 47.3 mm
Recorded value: 86.2 mm
